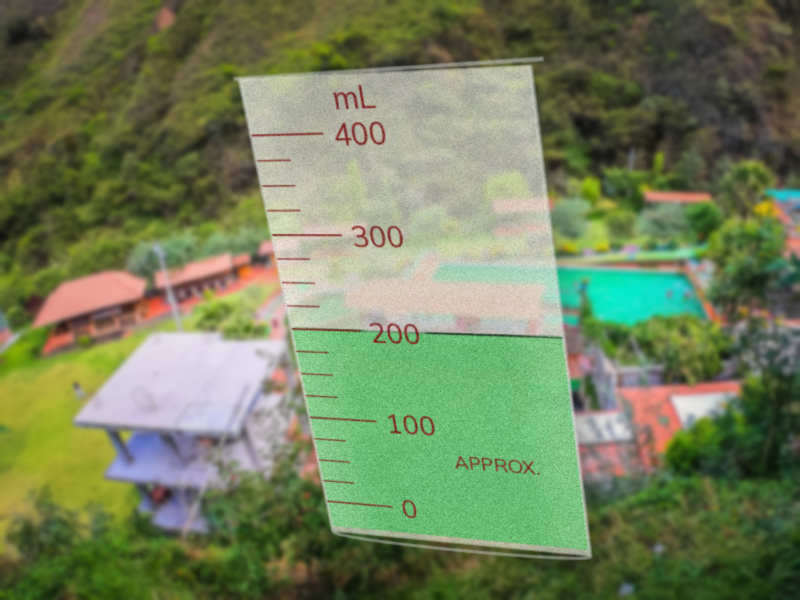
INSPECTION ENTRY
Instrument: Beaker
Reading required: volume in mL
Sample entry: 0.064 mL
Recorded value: 200 mL
